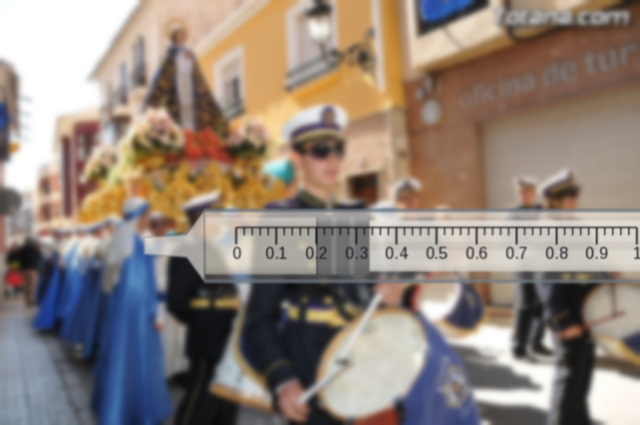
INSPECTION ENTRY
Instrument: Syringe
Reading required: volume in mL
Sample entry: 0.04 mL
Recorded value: 0.2 mL
